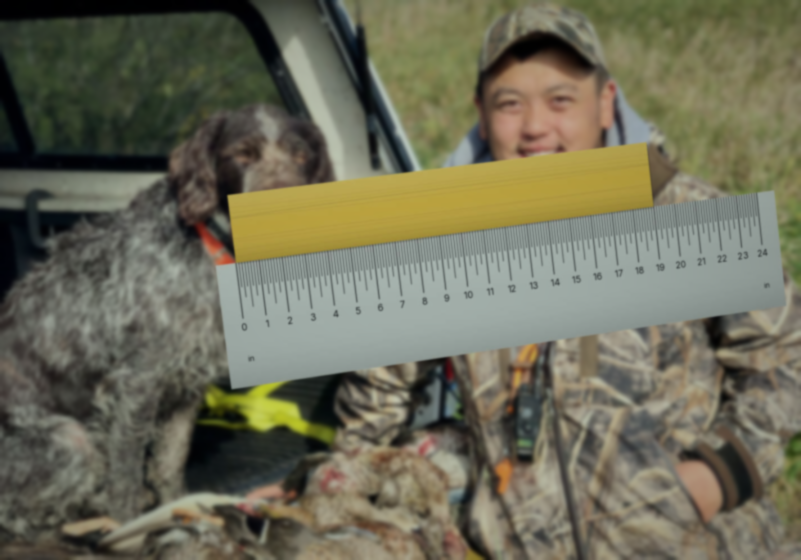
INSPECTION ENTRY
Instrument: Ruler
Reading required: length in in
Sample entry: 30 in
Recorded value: 19 in
